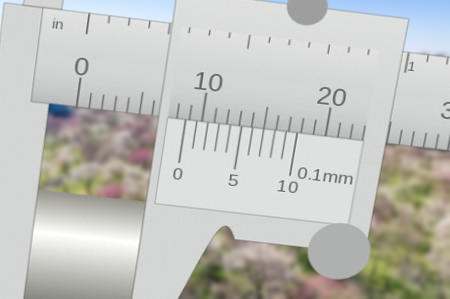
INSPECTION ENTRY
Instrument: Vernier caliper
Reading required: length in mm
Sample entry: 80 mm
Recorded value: 8.7 mm
